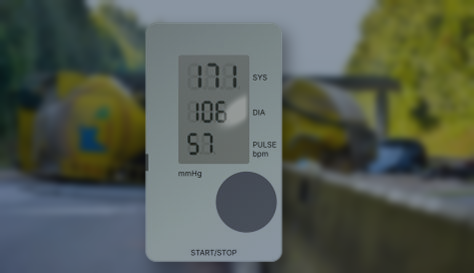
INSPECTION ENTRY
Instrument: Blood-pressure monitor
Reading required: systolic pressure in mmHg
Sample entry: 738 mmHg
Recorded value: 171 mmHg
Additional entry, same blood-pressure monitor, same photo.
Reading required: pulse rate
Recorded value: 57 bpm
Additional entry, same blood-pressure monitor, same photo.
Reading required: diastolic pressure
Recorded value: 106 mmHg
